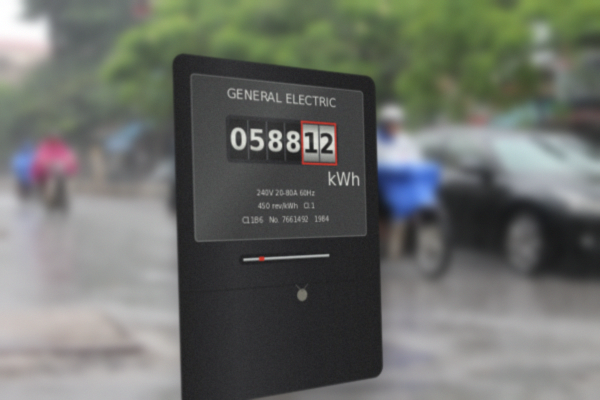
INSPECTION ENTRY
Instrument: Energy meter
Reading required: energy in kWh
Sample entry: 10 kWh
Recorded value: 588.12 kWh
